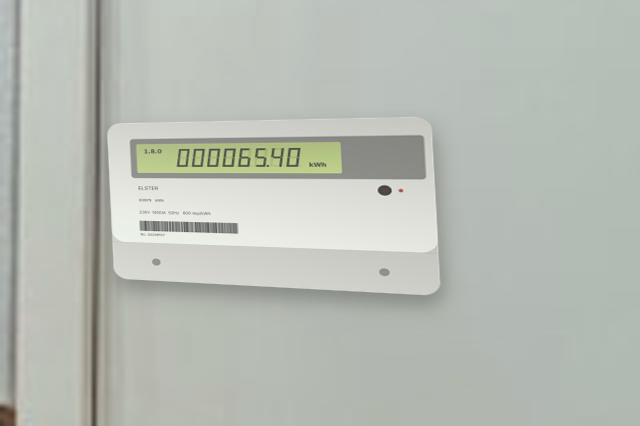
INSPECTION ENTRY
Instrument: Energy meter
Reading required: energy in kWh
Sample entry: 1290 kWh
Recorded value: 65.40 kWh
